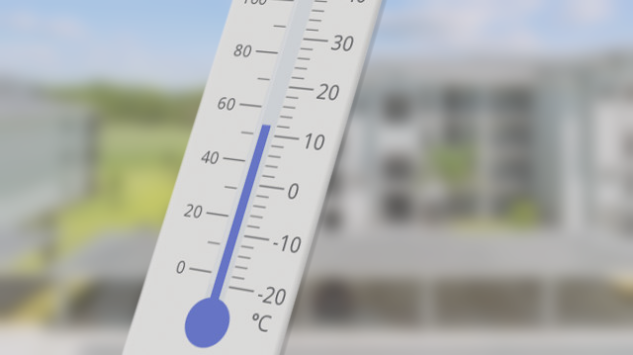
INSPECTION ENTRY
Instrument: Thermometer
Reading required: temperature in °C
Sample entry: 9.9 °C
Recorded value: 12 °C
